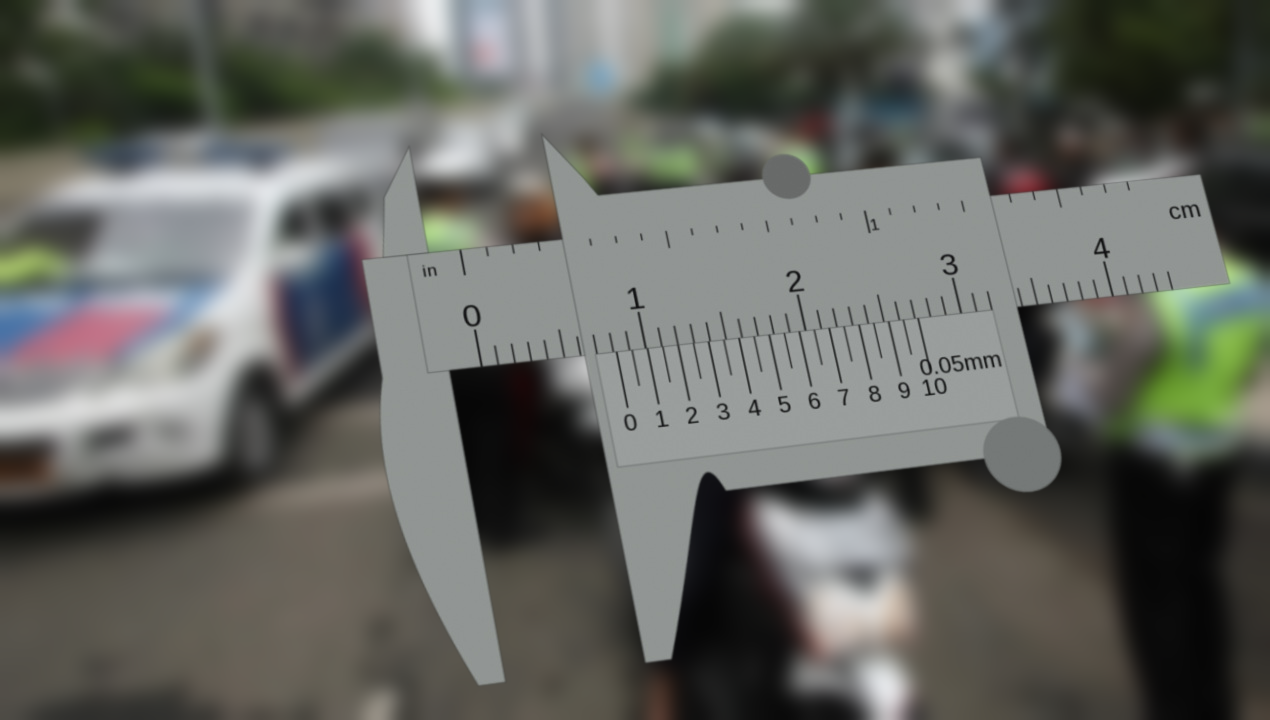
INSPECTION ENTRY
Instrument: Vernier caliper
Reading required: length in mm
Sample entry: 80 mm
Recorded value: 8.2 mm
